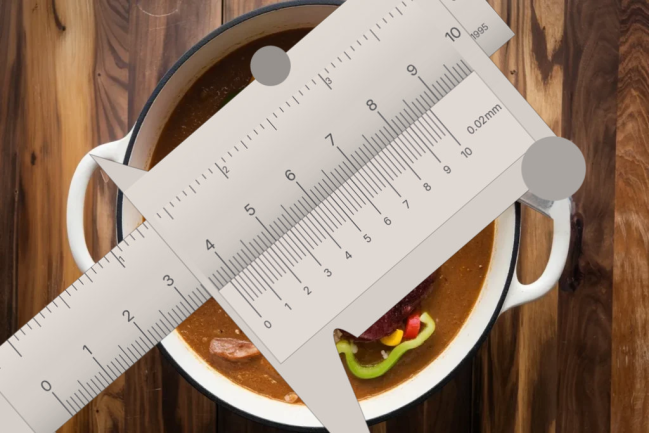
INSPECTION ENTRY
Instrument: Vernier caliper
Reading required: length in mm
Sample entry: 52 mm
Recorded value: 38.6 mm
